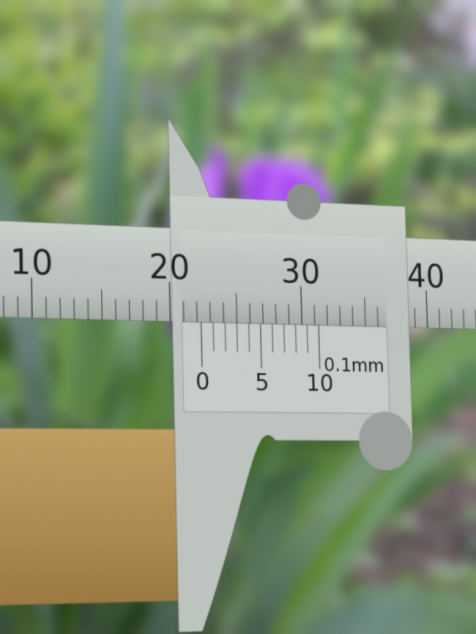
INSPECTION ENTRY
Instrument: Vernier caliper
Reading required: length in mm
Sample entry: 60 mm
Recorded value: 22.3 mm
